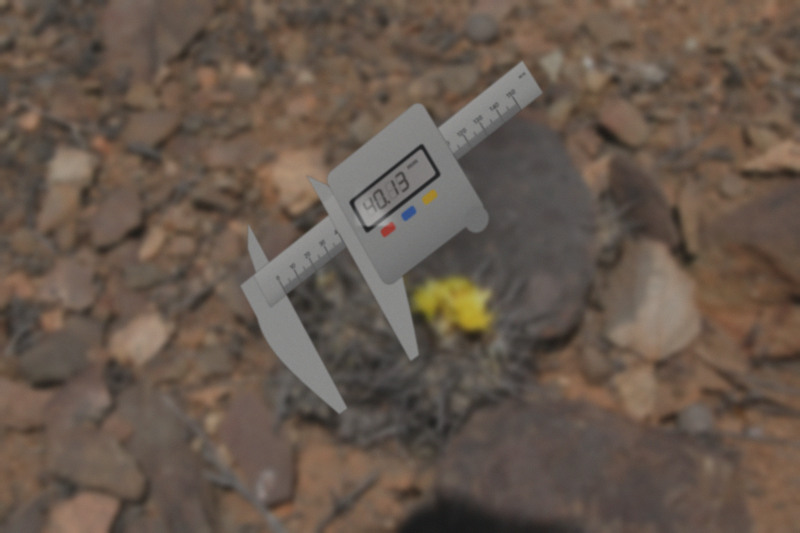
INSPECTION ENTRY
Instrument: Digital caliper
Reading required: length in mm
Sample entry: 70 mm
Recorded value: 40.13 mm
